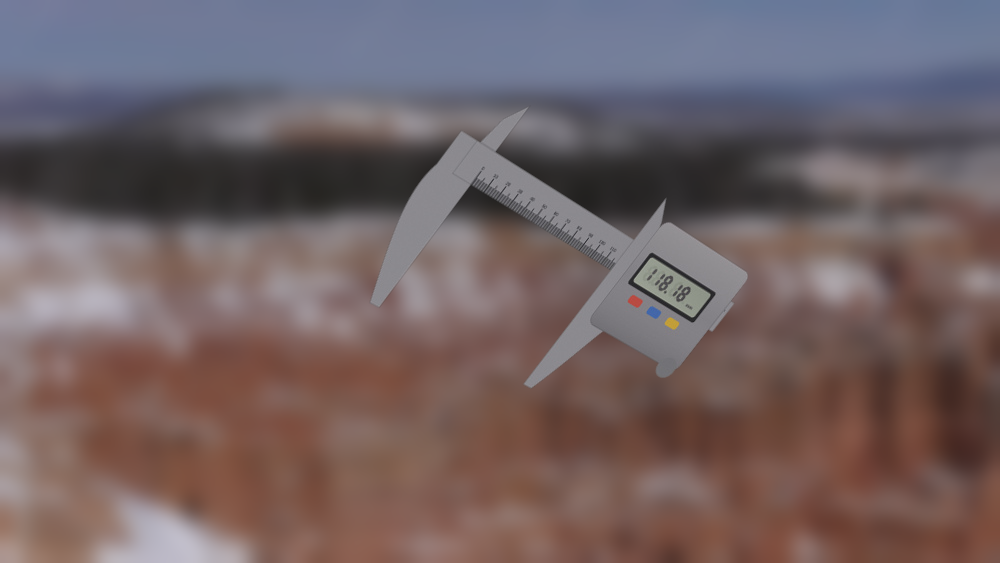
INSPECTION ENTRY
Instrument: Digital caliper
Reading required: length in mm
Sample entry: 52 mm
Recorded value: 118.18 mm
